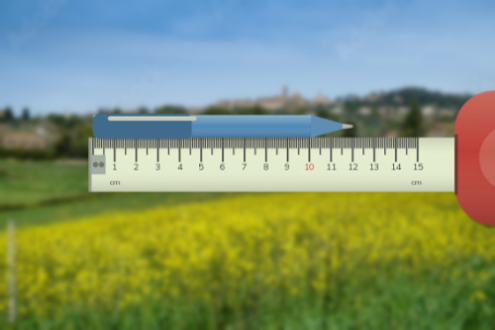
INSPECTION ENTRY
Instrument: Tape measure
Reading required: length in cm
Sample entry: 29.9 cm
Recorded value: 12 cm
